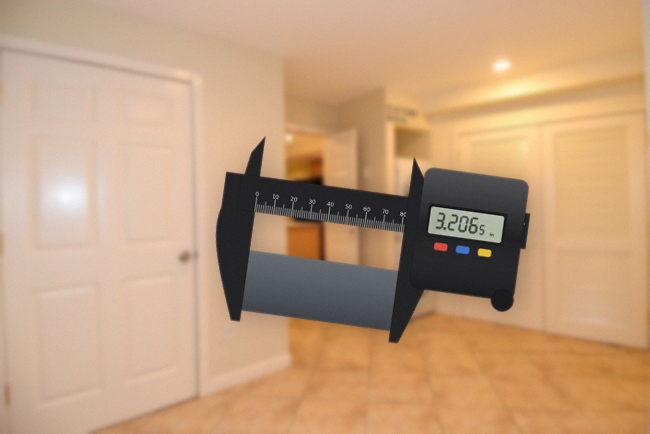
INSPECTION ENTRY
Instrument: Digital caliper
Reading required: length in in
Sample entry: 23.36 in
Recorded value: 3.2065 in
